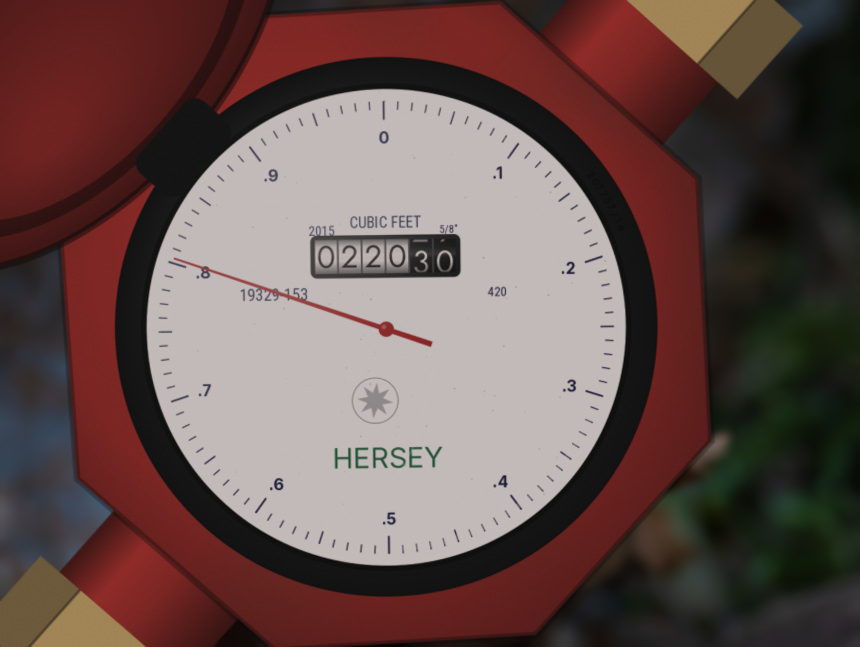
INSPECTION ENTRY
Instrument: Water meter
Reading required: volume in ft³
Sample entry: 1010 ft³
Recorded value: 22029.80 ft³
